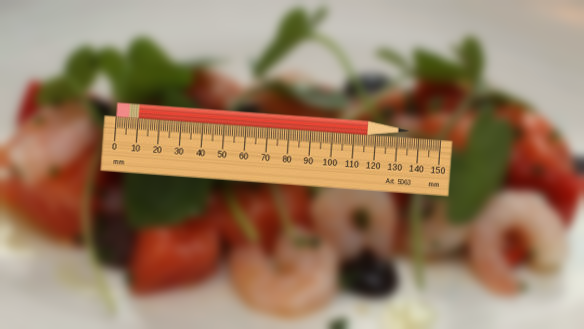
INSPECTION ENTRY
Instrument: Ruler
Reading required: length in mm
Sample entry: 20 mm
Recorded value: 135 mm
